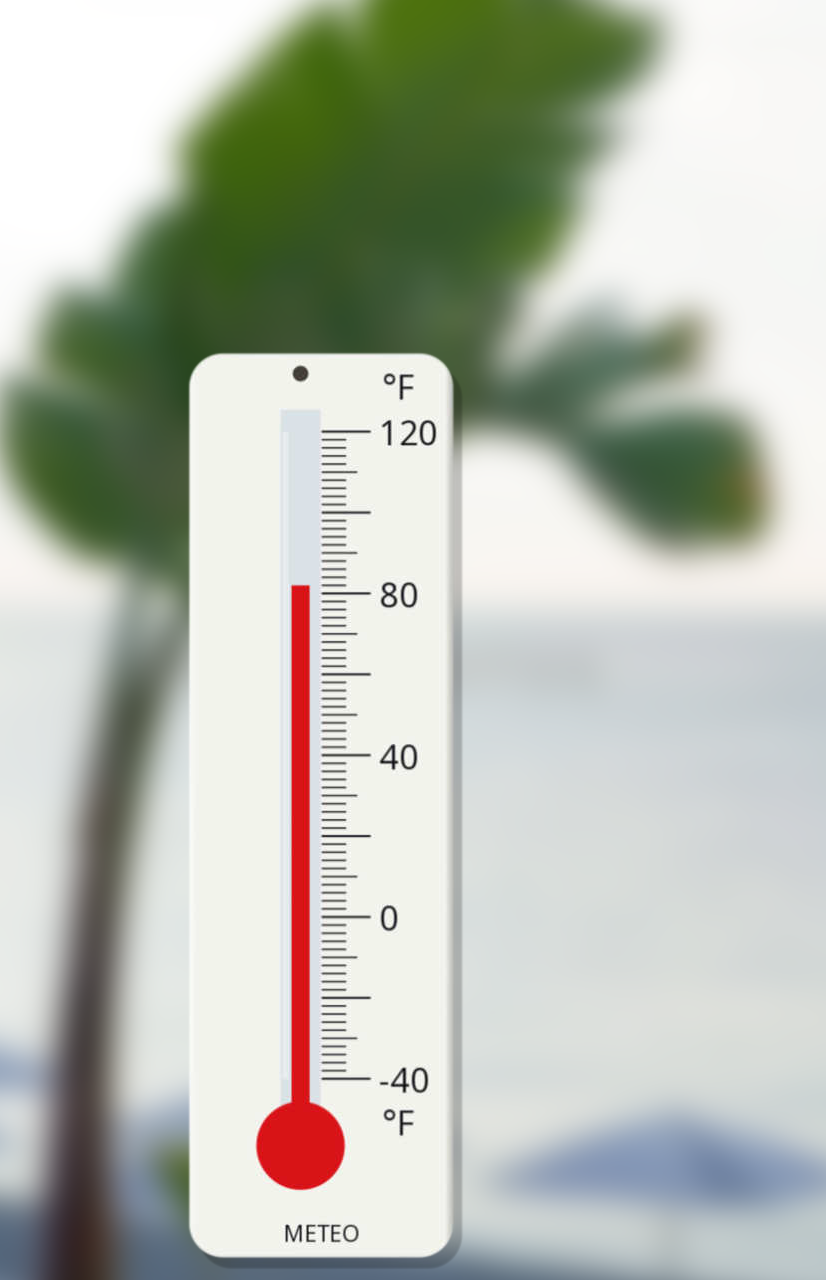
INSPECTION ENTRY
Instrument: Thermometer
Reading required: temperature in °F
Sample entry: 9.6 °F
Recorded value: 82 °F
